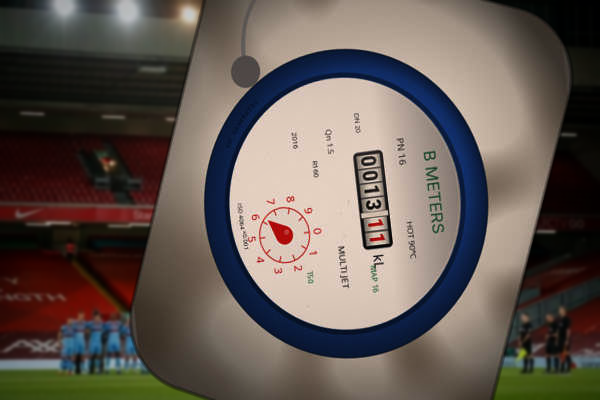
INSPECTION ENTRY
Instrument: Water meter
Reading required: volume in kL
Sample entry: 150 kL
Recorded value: 13.116 kL
